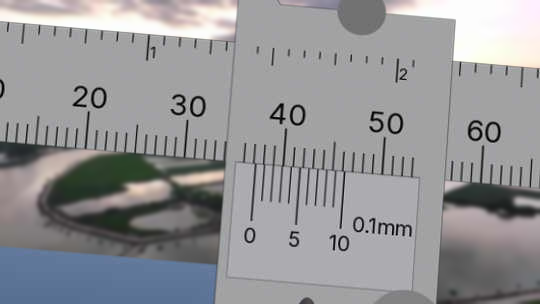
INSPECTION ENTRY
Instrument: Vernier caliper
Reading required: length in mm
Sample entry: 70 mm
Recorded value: 37.2 mm
